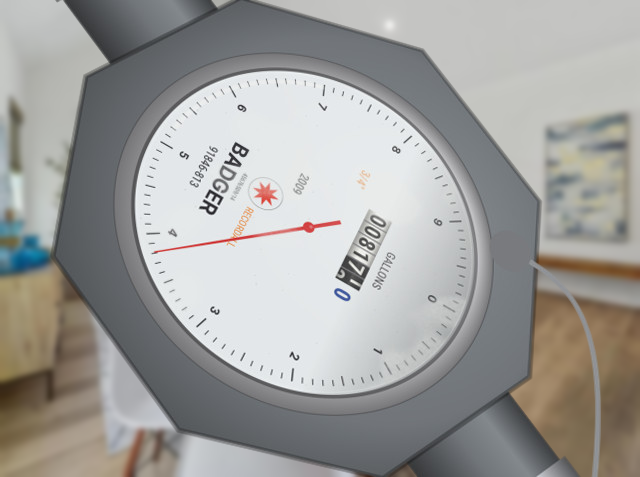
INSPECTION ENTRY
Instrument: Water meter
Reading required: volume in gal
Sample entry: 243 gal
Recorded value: 81713.8 gal
